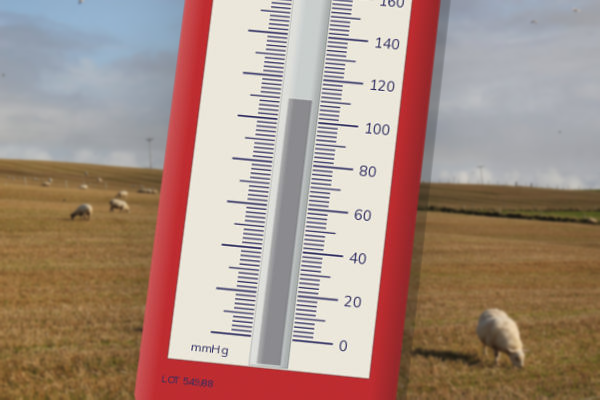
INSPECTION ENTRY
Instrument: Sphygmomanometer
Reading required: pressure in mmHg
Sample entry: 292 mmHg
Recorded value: 110 mmHg
